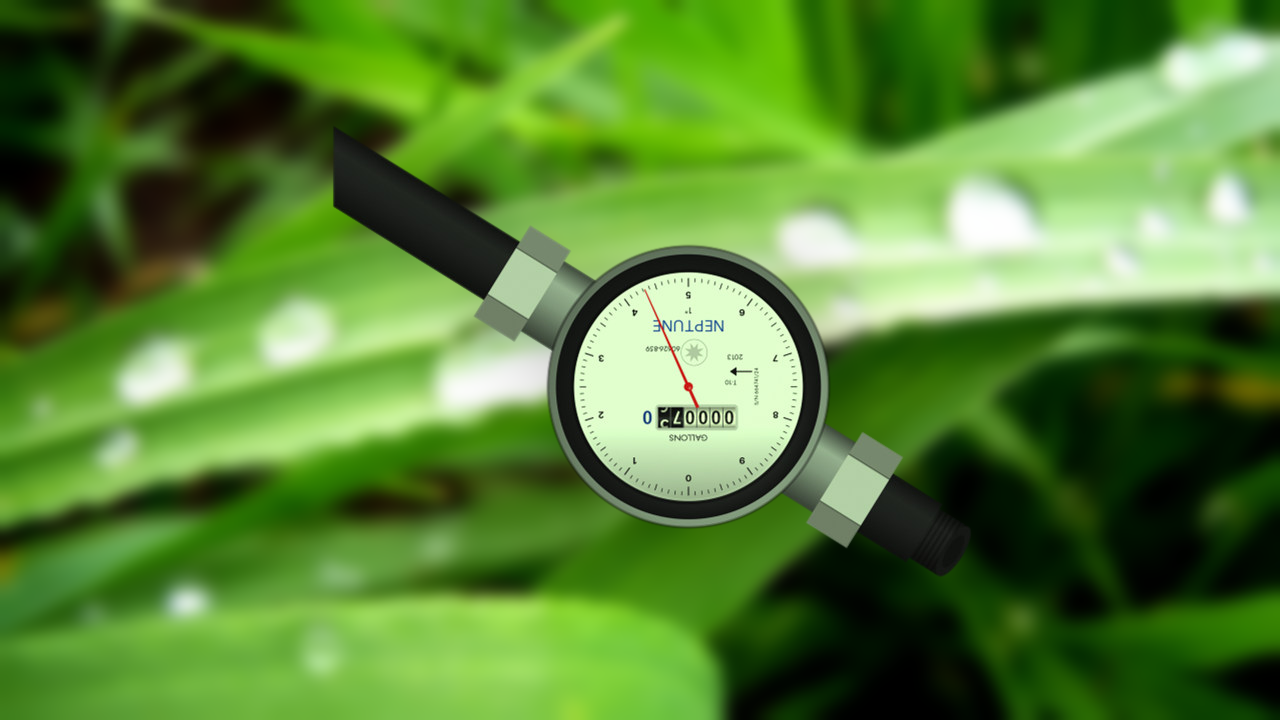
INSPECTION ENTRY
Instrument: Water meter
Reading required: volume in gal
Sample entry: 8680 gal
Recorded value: 754.3 gal
